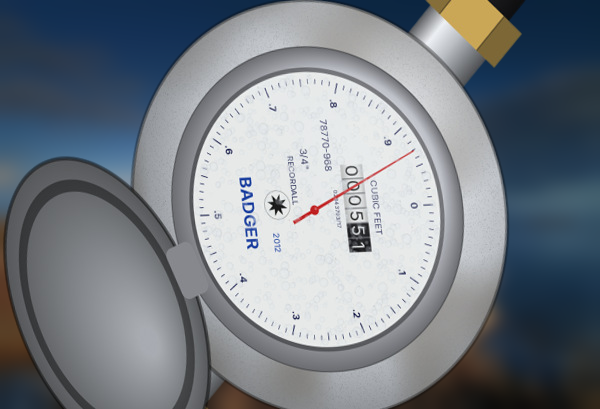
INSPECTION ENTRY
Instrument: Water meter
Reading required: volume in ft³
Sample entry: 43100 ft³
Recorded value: 550.93 ft³
